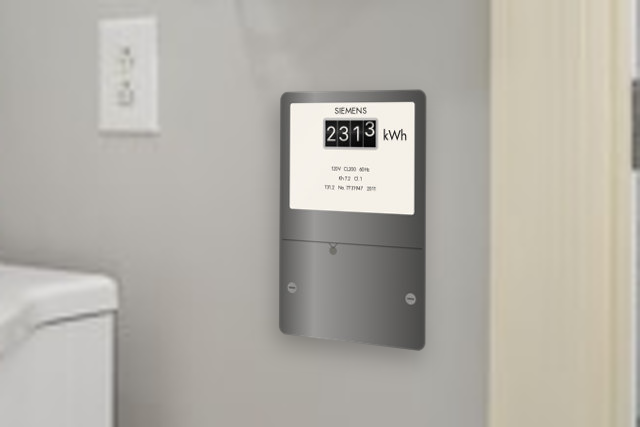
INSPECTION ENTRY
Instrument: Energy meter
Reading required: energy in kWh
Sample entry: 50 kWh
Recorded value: 2313 kWh
